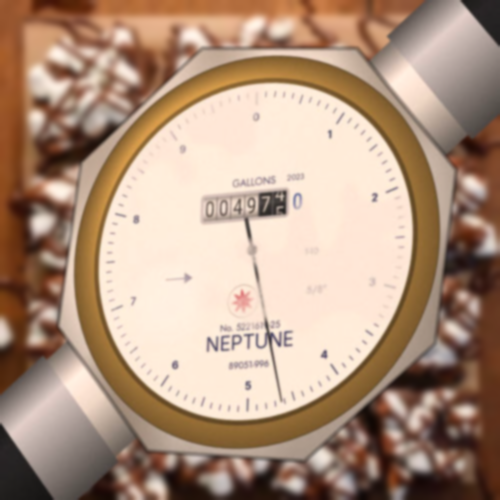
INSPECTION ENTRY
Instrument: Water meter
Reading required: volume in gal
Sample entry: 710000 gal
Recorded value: 49744.6 gal
